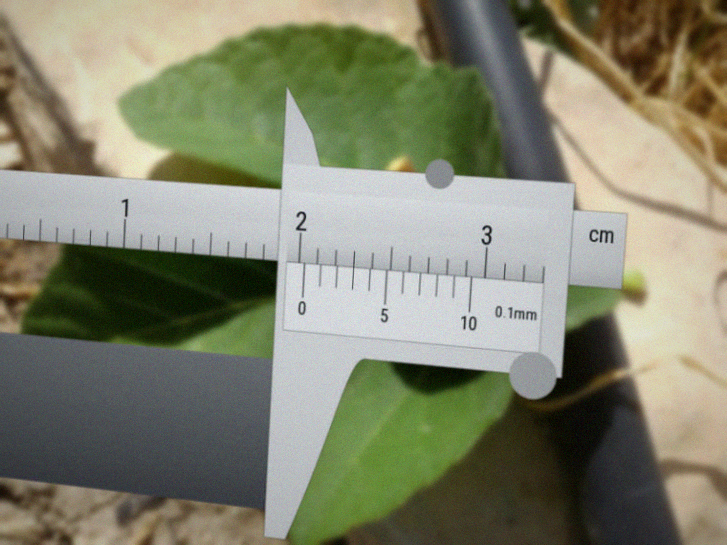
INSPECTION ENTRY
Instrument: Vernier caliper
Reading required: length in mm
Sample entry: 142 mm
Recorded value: 20.3 mm
